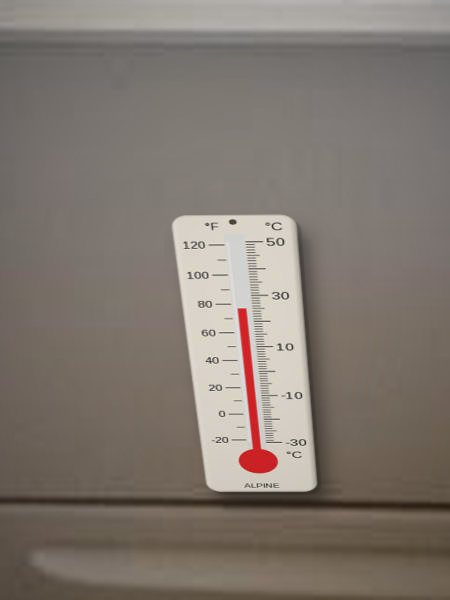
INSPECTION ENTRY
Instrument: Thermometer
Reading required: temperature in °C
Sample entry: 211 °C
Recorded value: 25 °C
